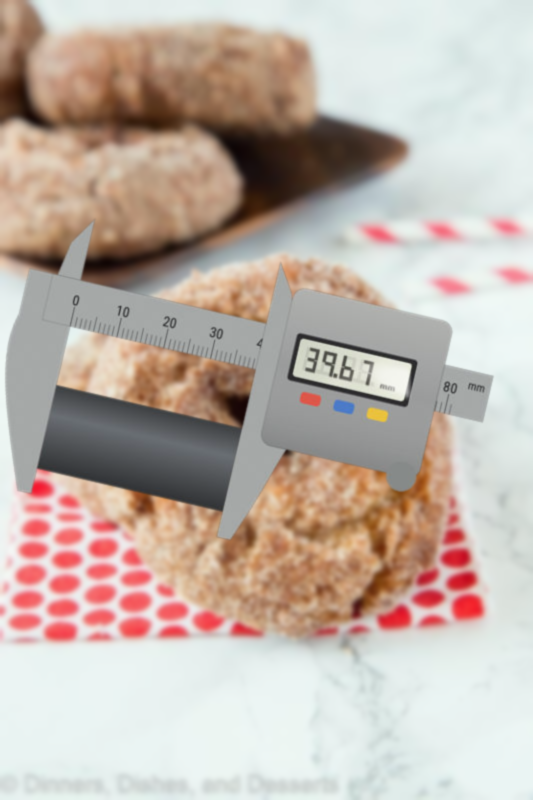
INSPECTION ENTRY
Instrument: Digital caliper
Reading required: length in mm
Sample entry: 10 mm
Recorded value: 39.67 mm
